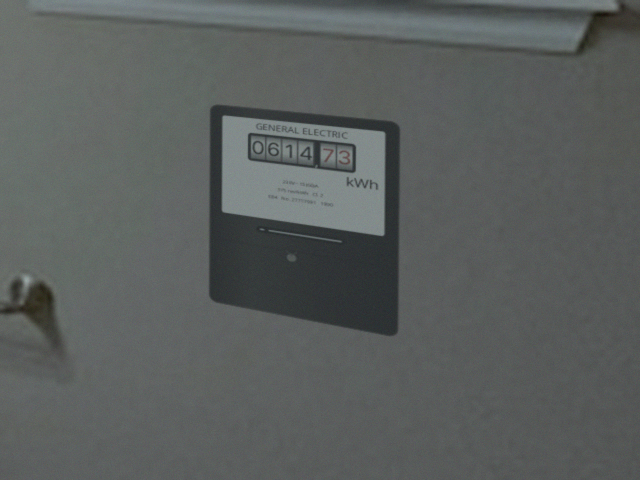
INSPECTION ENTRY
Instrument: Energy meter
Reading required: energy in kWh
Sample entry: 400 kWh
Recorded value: 614.73 kWh
